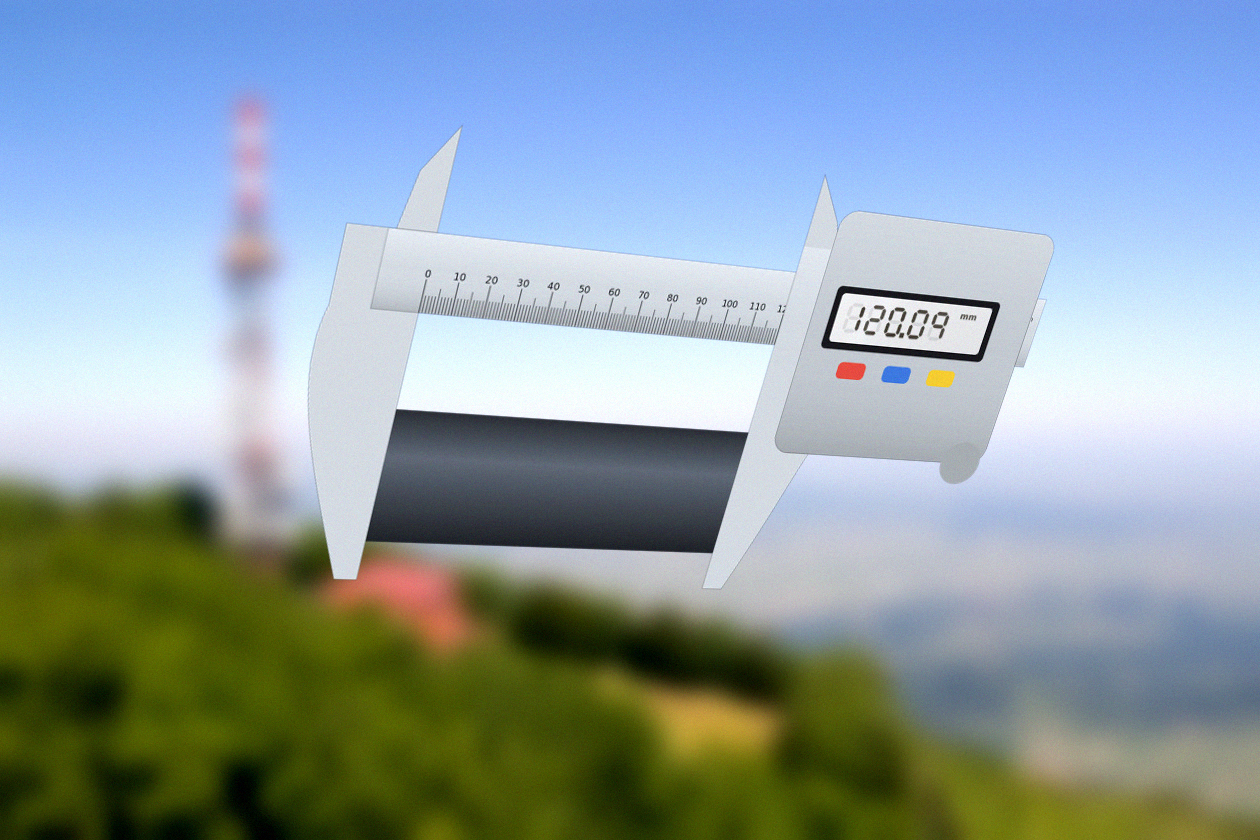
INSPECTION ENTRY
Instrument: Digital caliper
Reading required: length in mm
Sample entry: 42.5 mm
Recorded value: 120.09 mm
